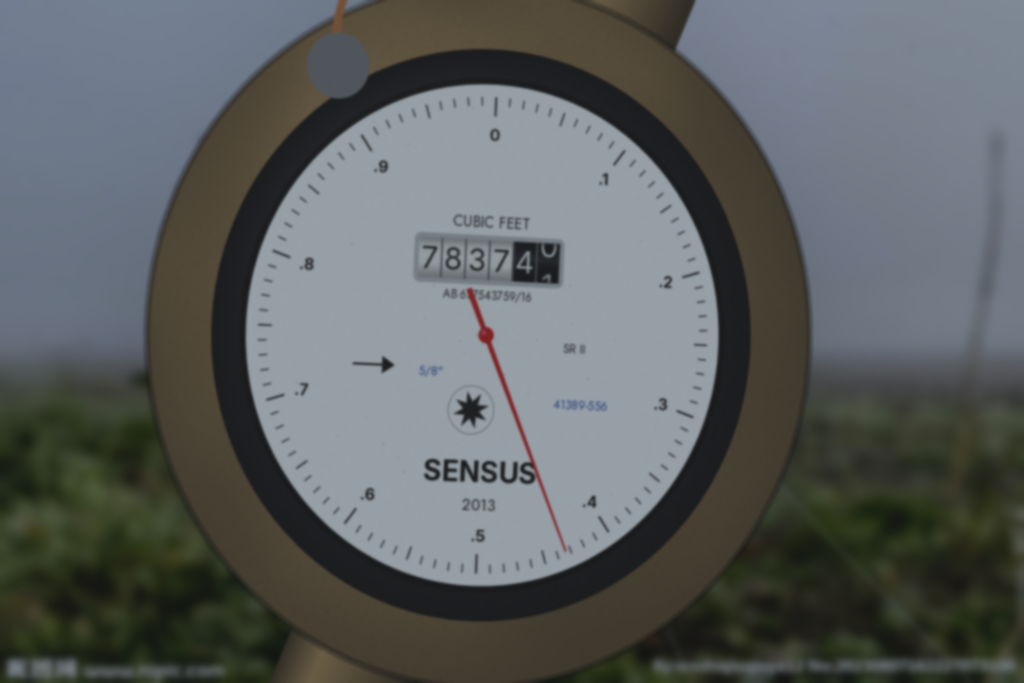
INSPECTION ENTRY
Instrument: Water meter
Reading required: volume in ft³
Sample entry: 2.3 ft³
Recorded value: 783740.43 ft³
